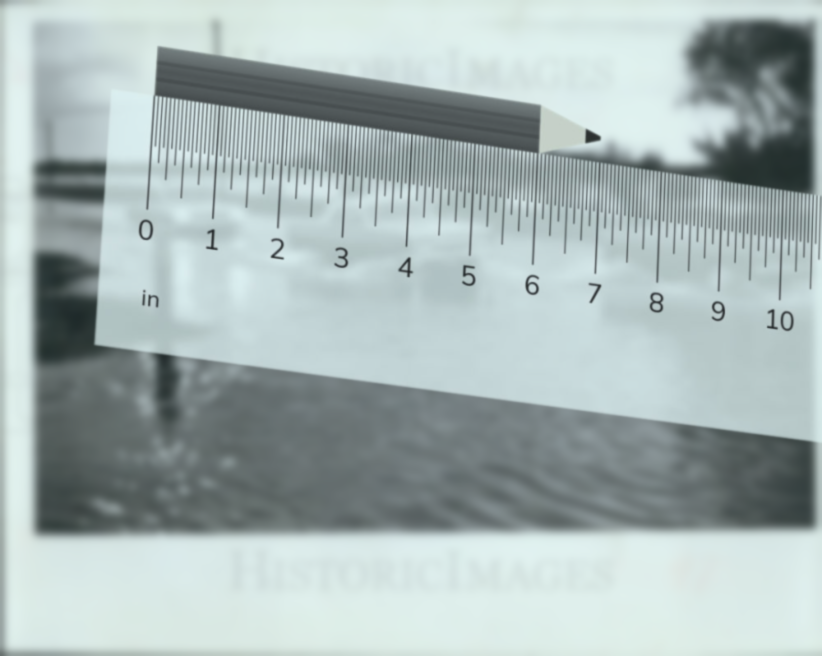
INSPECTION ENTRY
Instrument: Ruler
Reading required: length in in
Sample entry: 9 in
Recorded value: 7 in
